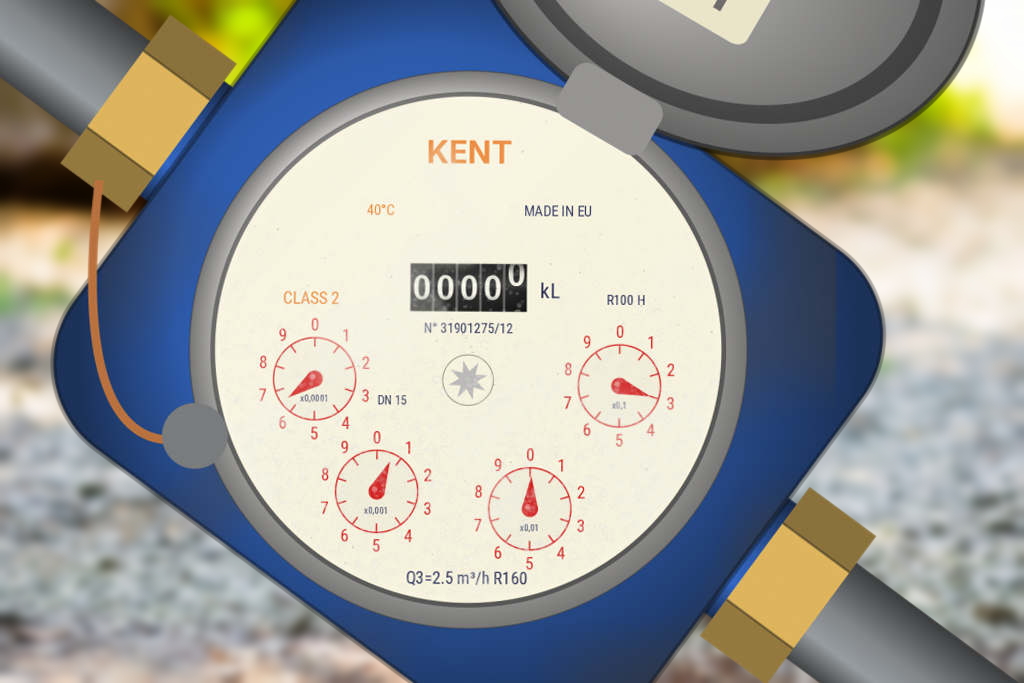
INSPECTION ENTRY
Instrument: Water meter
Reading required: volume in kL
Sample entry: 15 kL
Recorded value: 0.3006 kL
